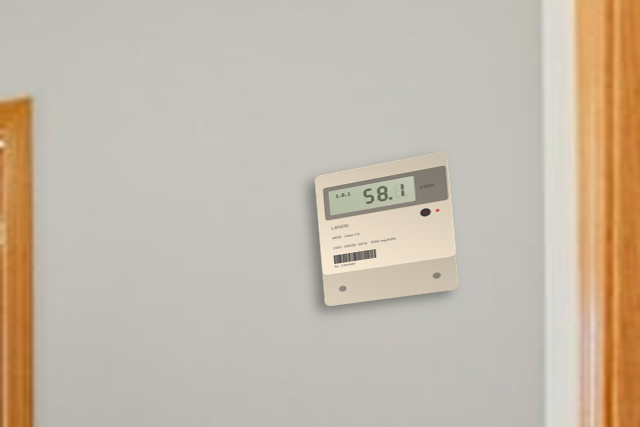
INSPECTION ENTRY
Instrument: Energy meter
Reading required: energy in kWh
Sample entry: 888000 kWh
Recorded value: 58.1 kWh
